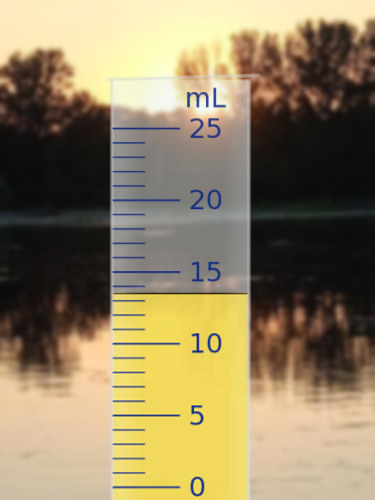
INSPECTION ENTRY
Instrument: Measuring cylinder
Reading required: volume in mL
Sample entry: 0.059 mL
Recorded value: 13.5 mL
